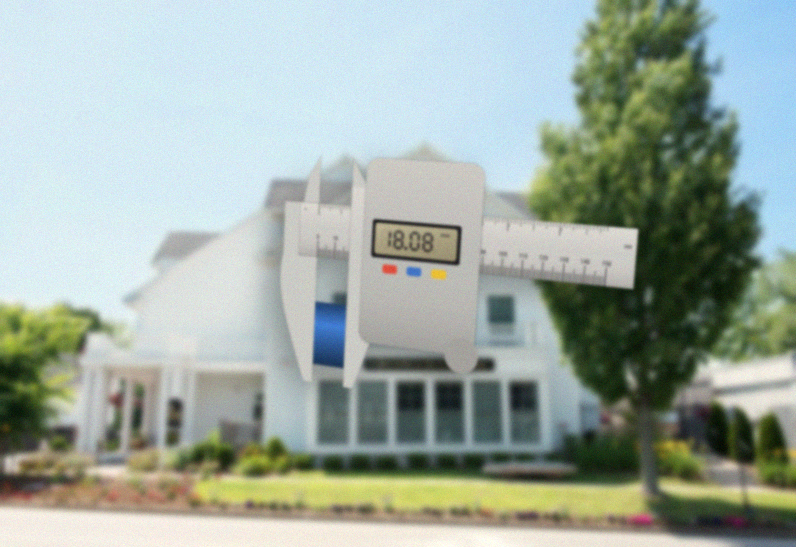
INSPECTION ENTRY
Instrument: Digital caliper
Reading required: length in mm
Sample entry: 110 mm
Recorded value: 18.08 mm
